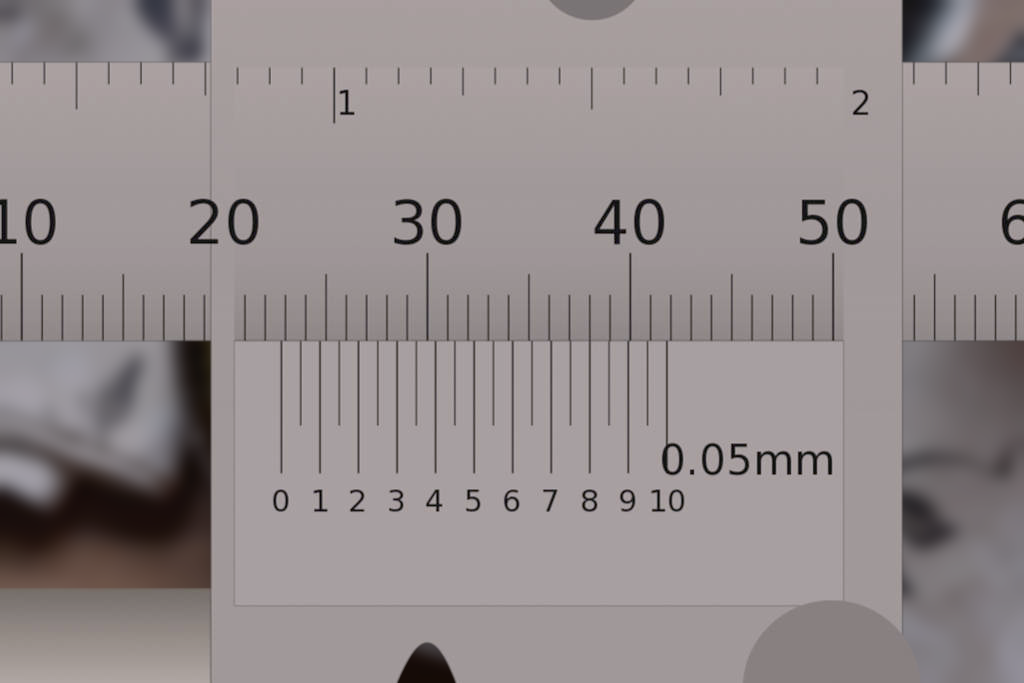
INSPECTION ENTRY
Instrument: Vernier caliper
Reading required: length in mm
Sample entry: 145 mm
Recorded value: 22.8 mm
